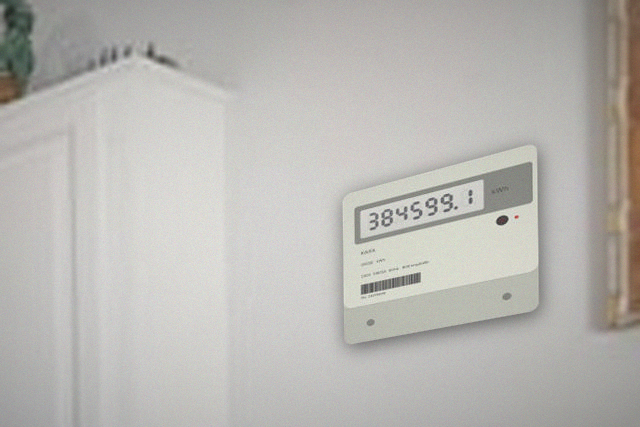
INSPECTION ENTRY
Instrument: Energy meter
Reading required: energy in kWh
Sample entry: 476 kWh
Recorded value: 384599.1 kWh
